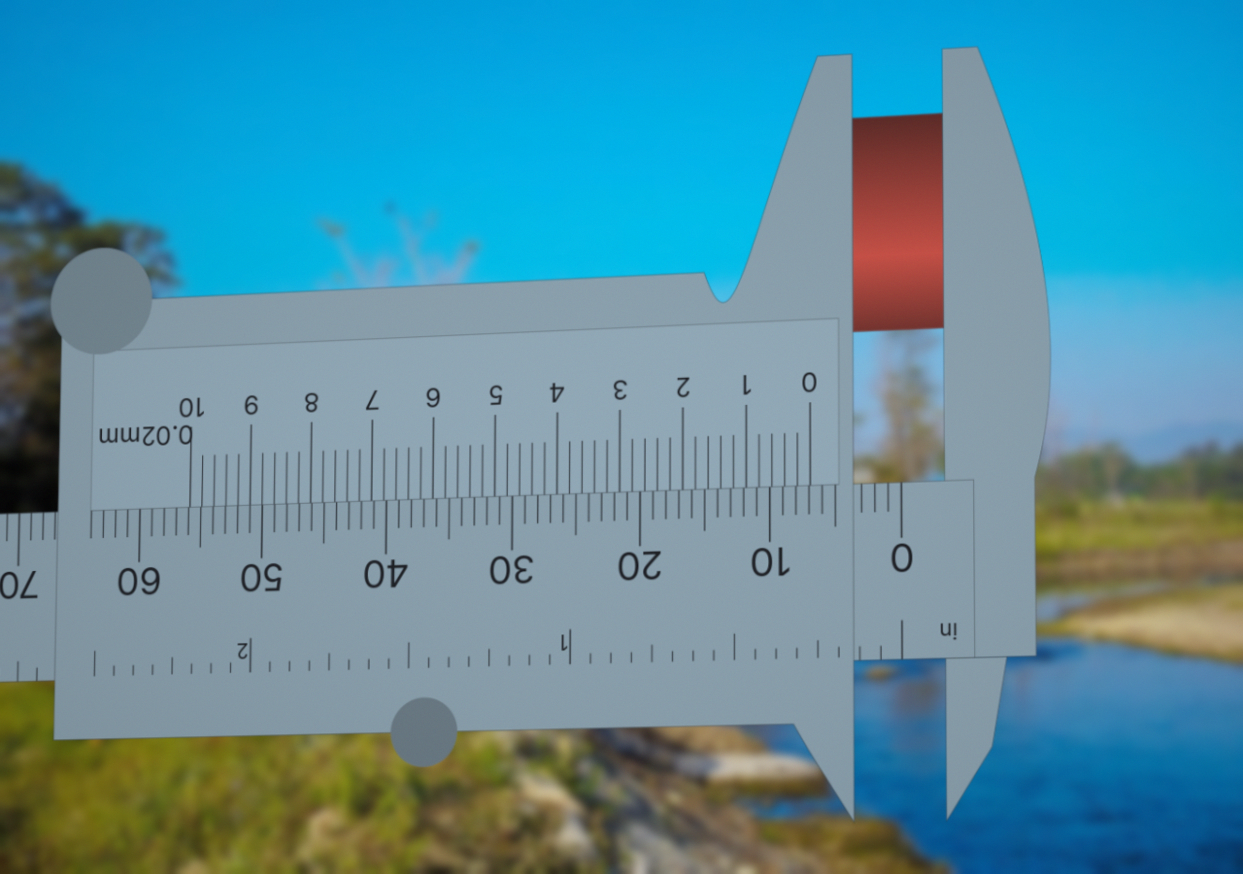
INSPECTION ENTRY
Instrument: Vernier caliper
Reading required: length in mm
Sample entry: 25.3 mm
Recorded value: 6.9 mm
